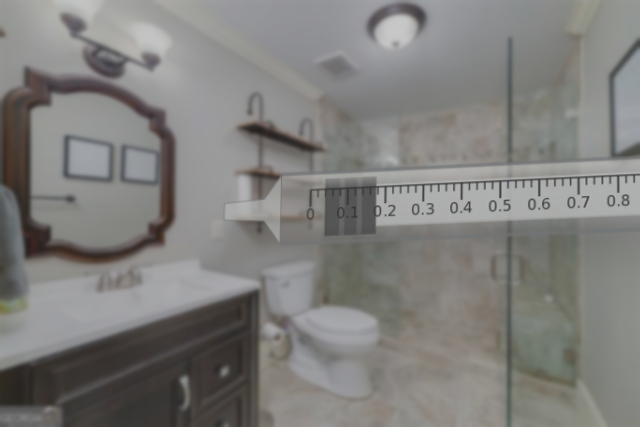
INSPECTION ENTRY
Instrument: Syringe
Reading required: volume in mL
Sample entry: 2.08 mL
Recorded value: 0.04 mL
